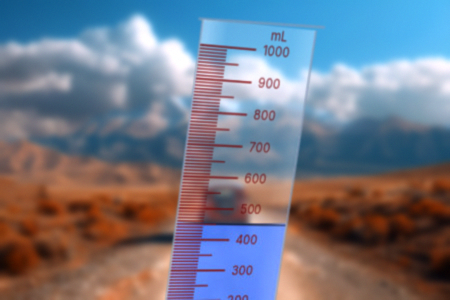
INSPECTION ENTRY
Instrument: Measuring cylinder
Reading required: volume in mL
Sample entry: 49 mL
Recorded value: 450 mL
